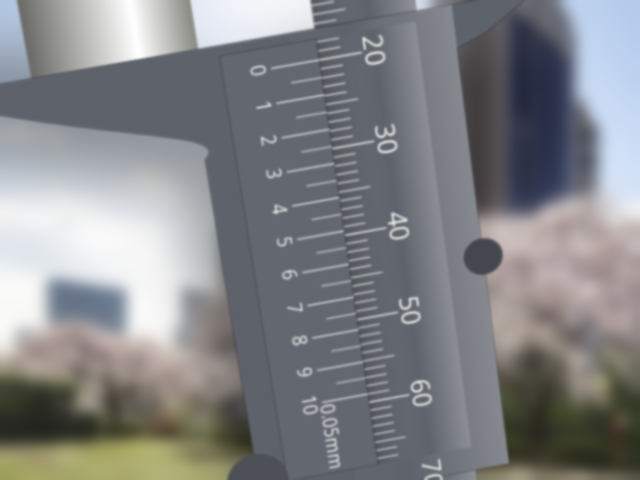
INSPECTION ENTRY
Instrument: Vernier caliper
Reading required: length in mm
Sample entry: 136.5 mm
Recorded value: 20.0 mm
